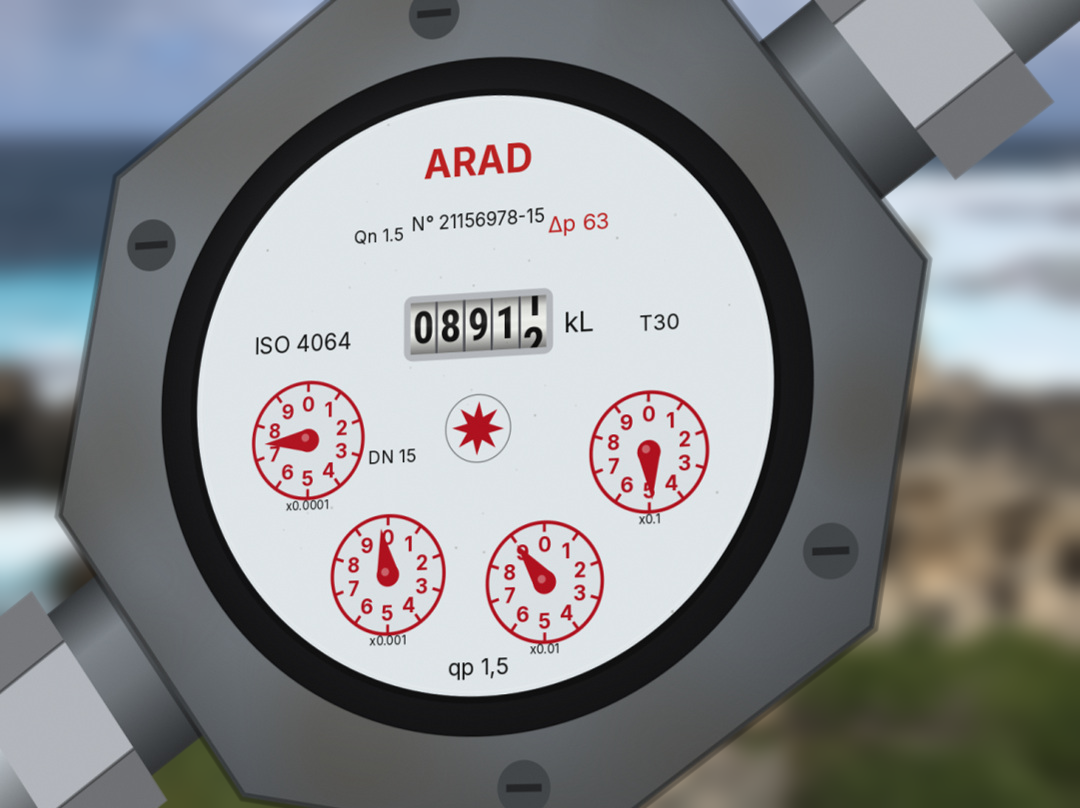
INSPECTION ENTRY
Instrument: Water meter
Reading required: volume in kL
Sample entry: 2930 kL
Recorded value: 8911.4897 kL
